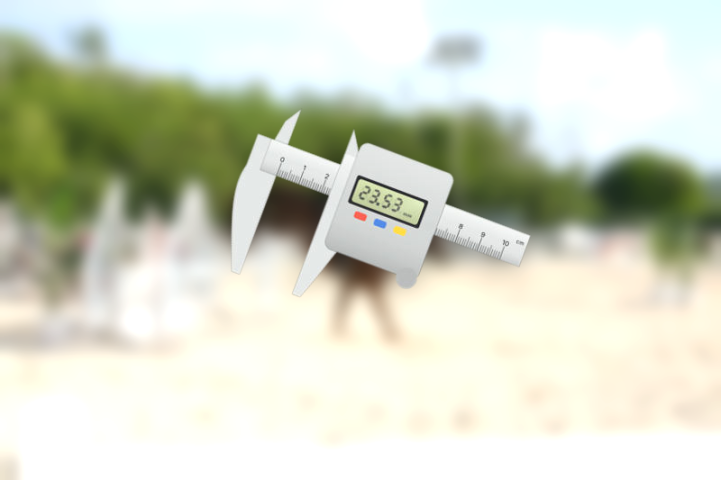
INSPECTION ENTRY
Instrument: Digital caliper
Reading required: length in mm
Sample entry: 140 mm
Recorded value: 23.53 mm
